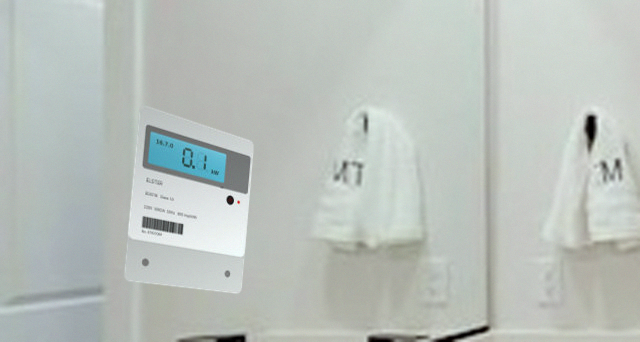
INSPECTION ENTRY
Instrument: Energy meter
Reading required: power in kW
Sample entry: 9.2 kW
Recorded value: 0.1 kW
